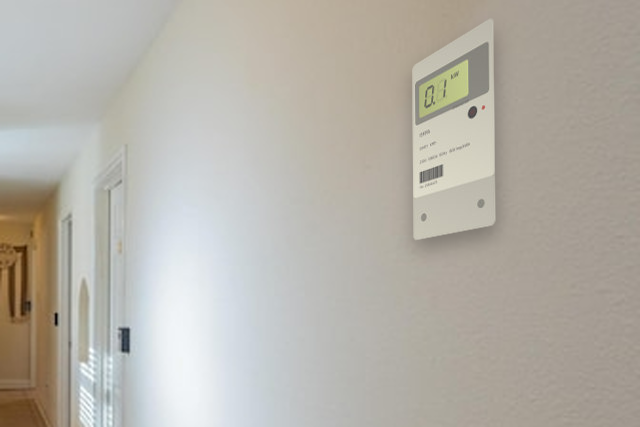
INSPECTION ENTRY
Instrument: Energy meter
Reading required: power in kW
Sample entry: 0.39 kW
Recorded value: 0.1 kW
